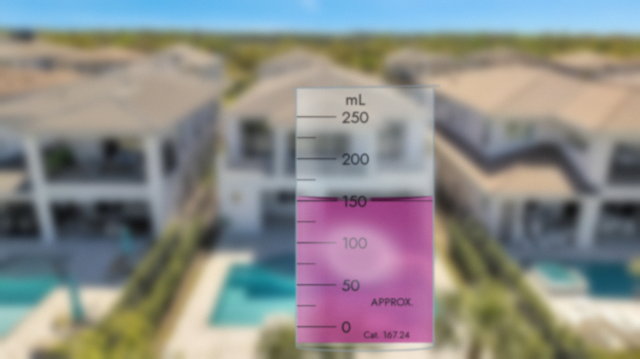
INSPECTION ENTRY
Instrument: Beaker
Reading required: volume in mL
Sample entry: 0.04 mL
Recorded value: 150 mL
